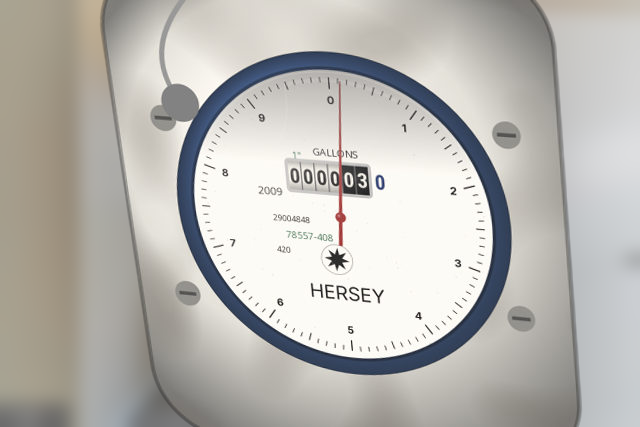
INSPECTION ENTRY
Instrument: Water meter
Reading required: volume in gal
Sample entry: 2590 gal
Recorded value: 30.1 gal
